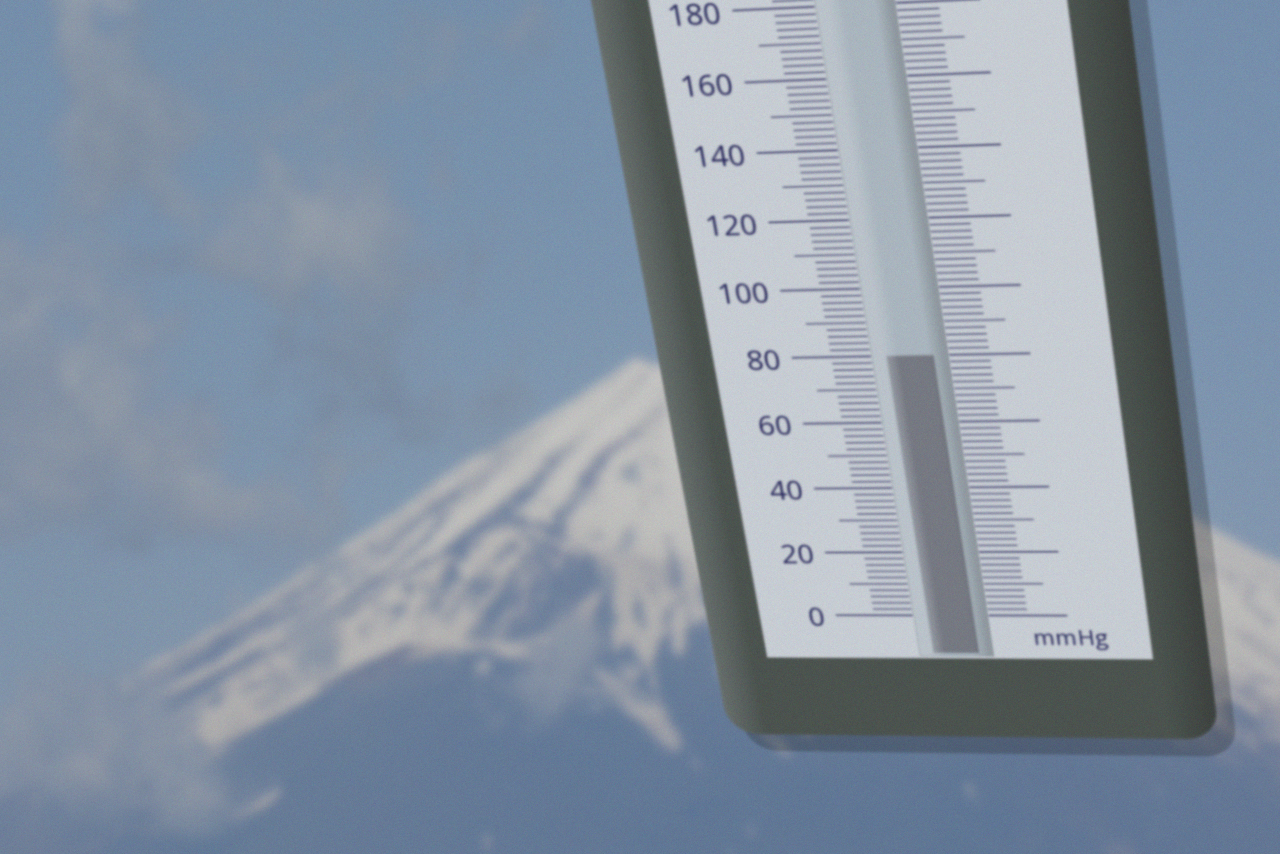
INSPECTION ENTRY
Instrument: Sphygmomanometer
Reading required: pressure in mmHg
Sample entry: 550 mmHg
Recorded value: 80 mmHg
